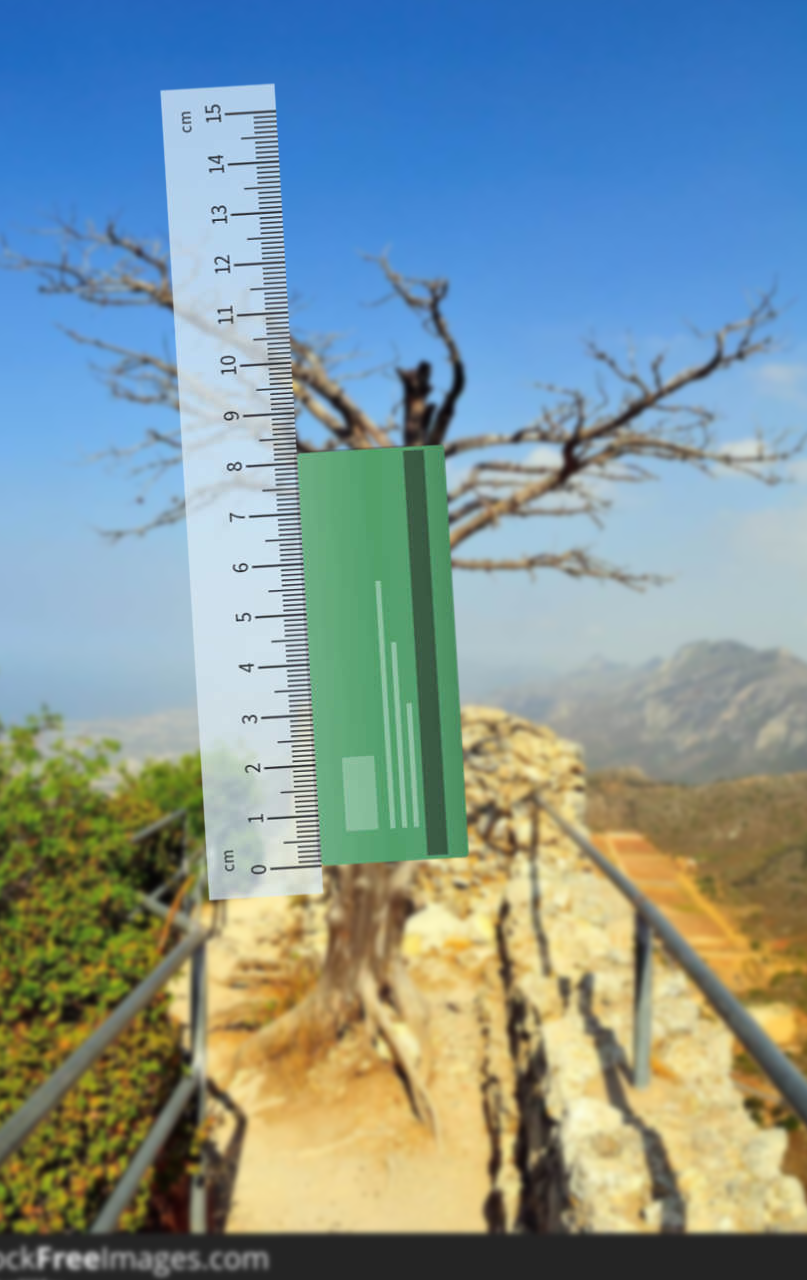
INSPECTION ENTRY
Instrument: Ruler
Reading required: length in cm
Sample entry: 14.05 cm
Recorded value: 8.2 cm
